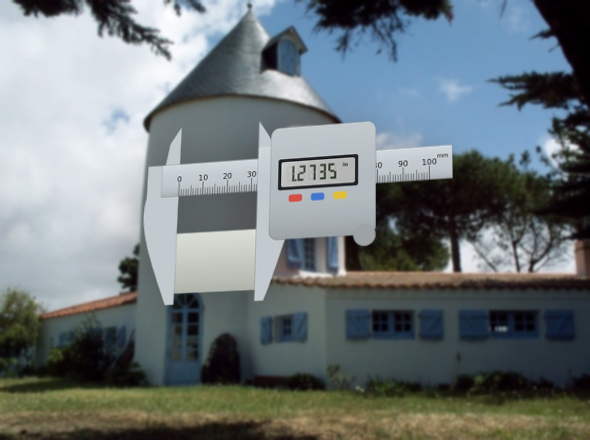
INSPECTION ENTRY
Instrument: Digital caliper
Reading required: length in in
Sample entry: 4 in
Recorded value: 1.2735 in
